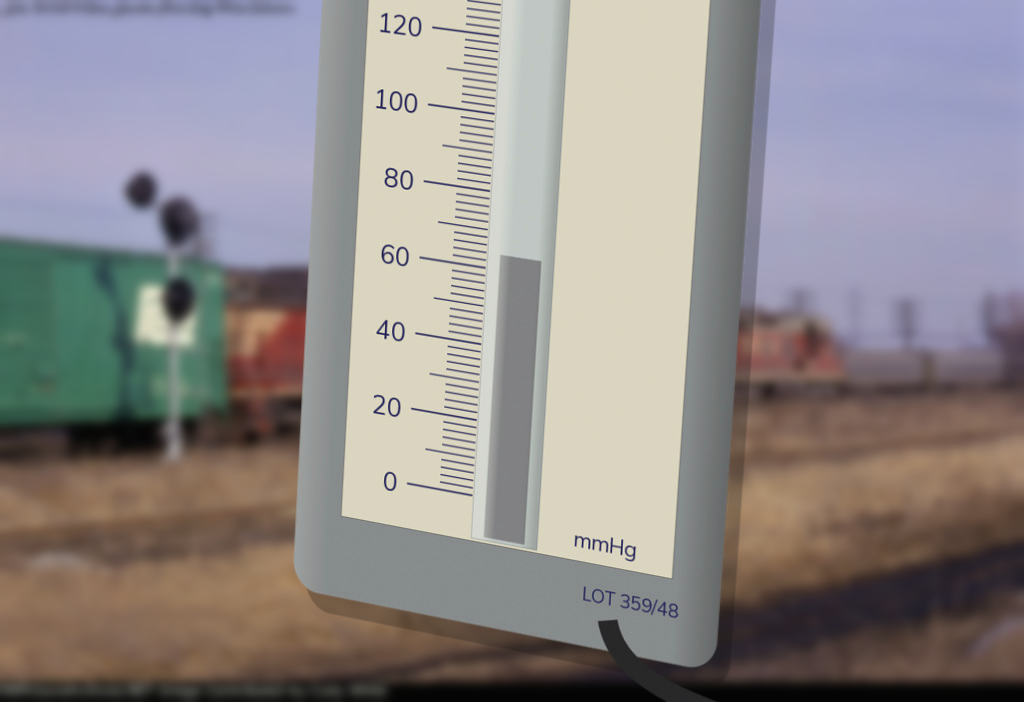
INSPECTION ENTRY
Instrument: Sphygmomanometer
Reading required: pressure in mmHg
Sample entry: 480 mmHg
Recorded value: 64 mmHg
